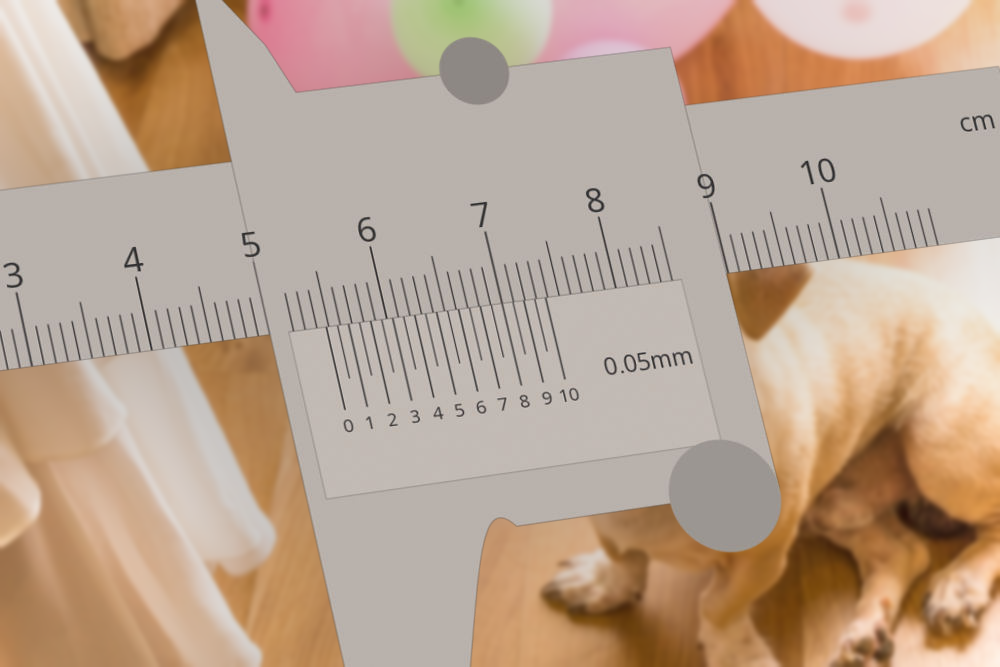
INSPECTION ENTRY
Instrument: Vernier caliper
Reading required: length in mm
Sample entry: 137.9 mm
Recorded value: 54.8 mm
